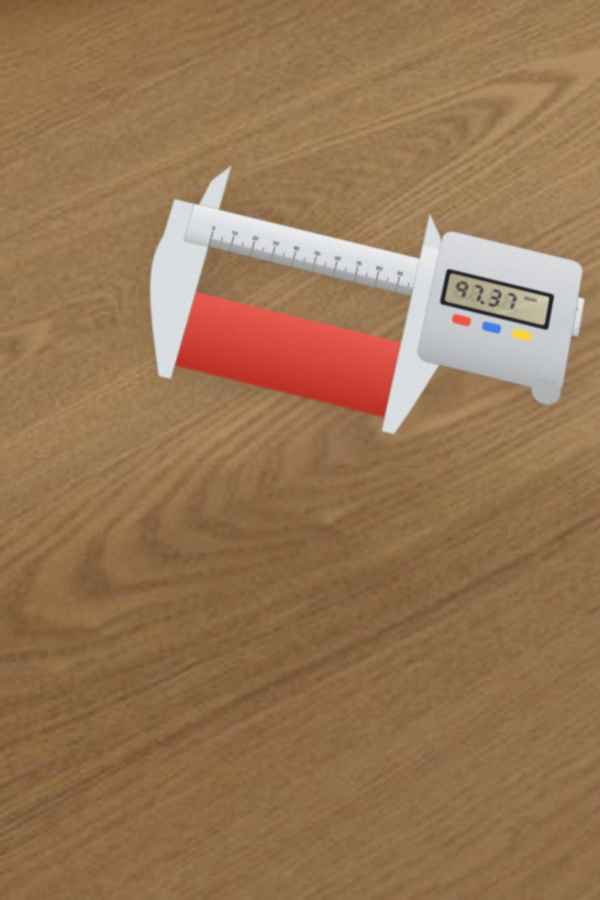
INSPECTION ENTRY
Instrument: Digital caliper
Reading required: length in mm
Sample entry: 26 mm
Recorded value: 97.37 mm
